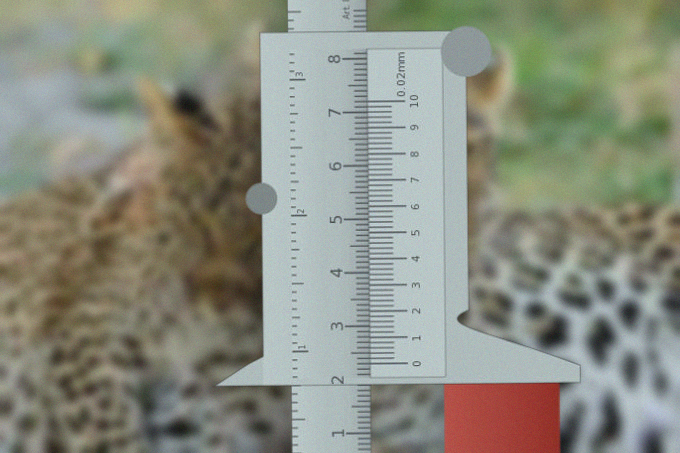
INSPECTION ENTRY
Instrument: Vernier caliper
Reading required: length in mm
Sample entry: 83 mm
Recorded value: 23.0 mm
